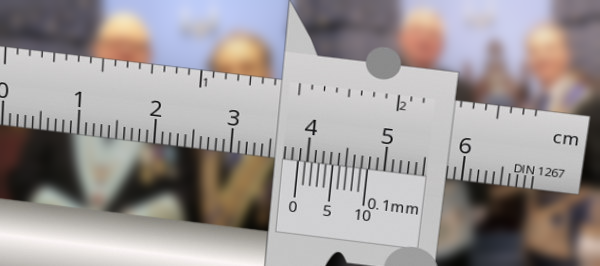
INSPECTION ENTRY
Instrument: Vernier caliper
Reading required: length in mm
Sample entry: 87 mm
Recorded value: 38.8 mm
